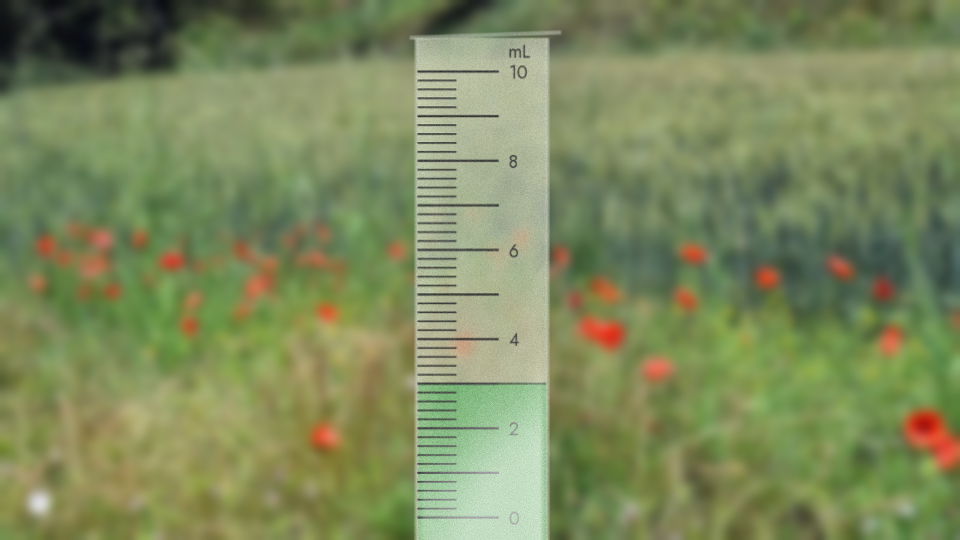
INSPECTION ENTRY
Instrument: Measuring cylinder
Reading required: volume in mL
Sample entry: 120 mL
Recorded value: 3 mL
